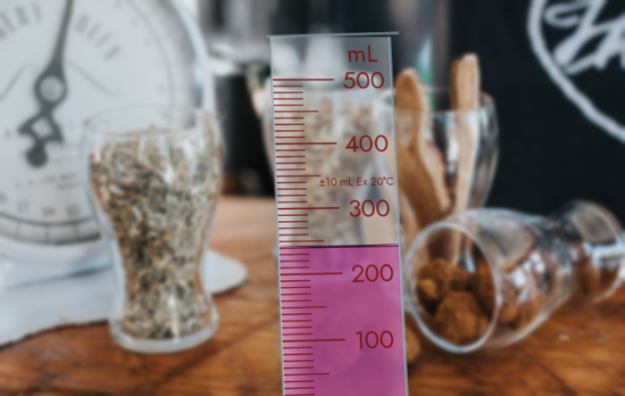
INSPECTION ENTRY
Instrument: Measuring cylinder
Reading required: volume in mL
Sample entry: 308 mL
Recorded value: 240 mL
